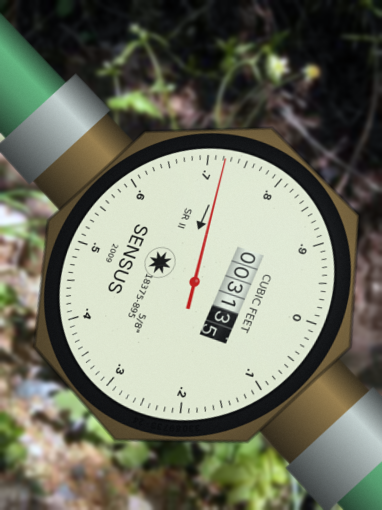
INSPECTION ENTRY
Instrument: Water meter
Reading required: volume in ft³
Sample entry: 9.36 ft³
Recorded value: 3134.72 ft³
